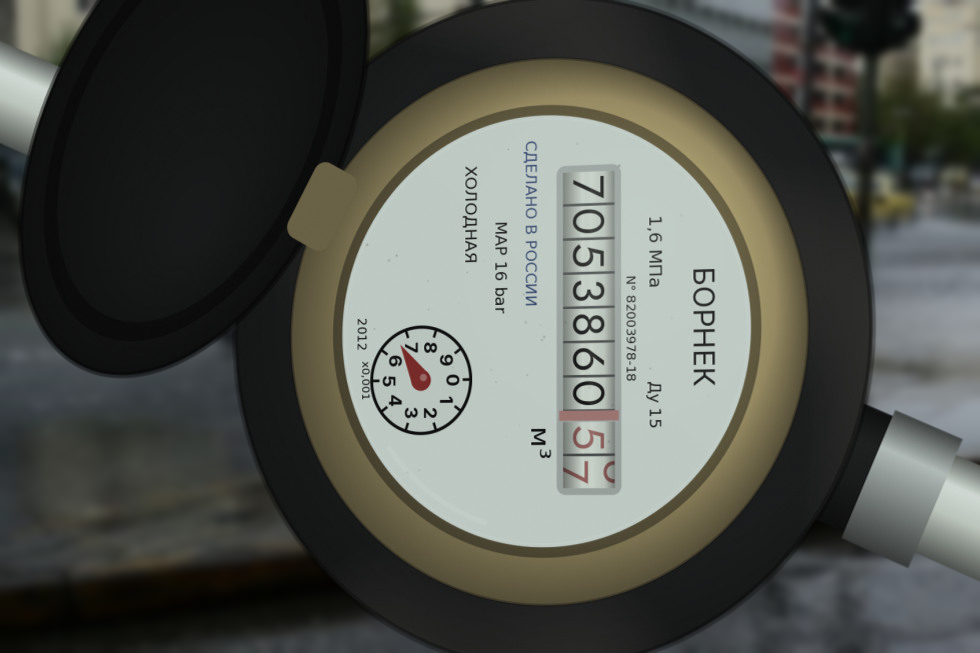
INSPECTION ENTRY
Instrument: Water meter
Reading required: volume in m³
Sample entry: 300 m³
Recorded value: 7053860.566 m³
